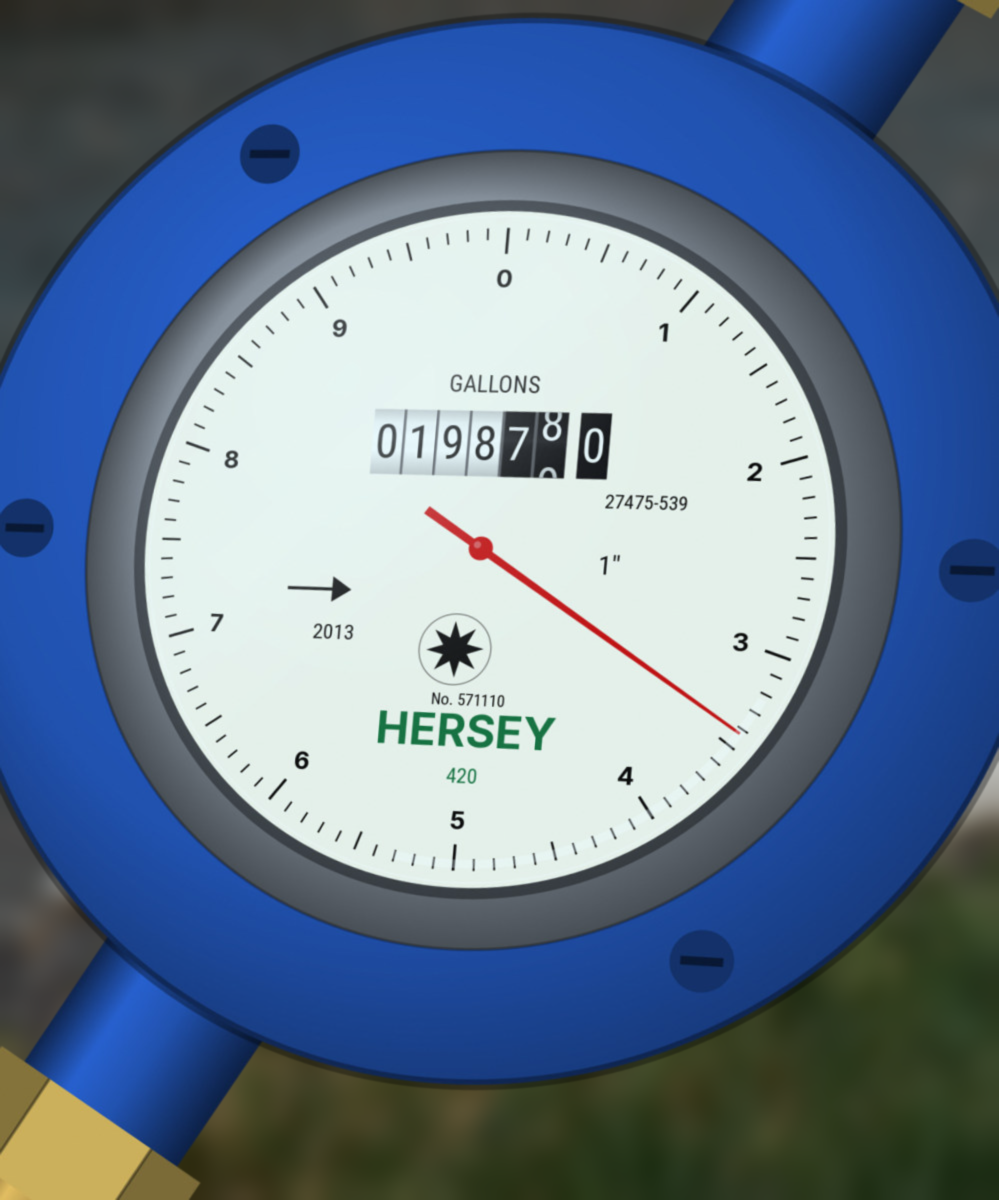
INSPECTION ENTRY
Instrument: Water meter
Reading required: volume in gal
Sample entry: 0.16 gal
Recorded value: 198783.4 gal
